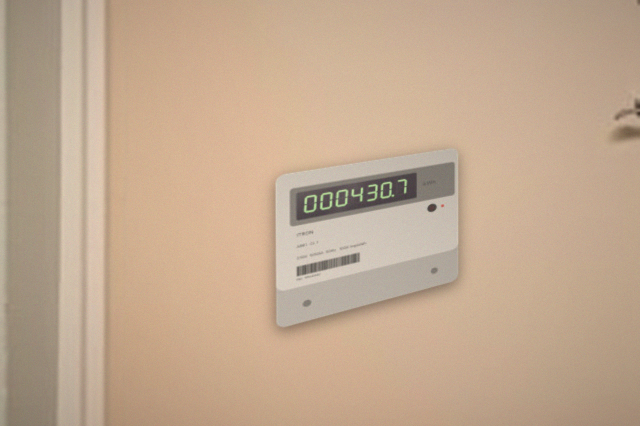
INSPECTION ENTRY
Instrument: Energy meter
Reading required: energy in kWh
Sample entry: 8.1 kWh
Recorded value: 430.7 kWh
